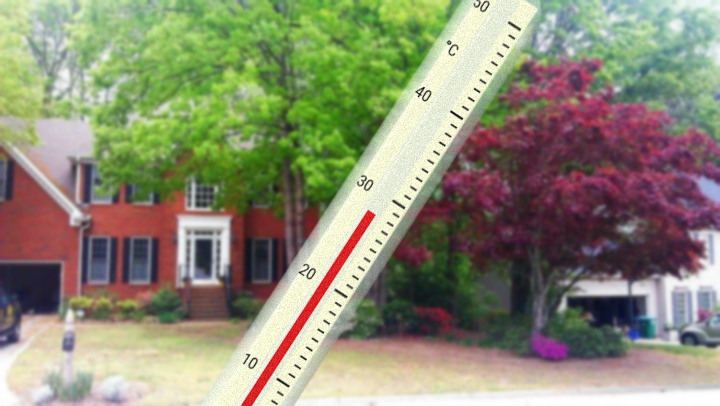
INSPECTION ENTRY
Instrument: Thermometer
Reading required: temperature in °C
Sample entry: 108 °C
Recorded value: 28 °C
